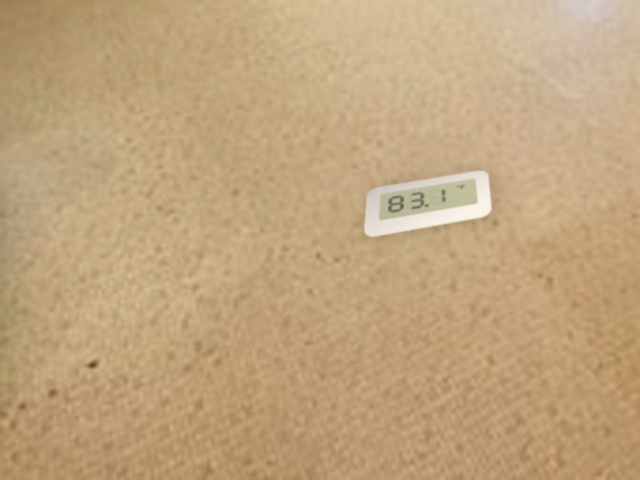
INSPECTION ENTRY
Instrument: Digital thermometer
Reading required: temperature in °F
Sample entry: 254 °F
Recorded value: 83.1 °F
